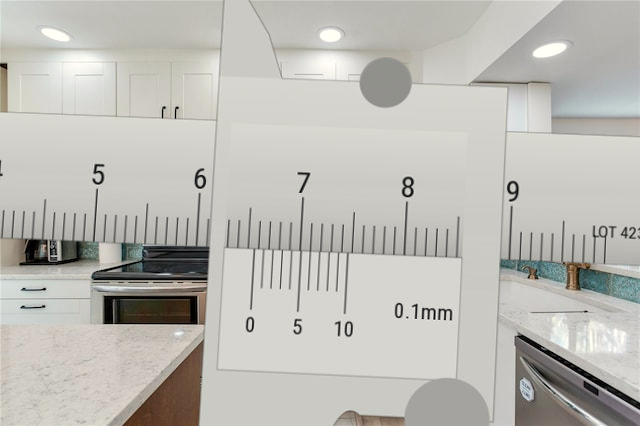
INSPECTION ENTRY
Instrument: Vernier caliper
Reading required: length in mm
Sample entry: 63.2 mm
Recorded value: 65.6 mm
